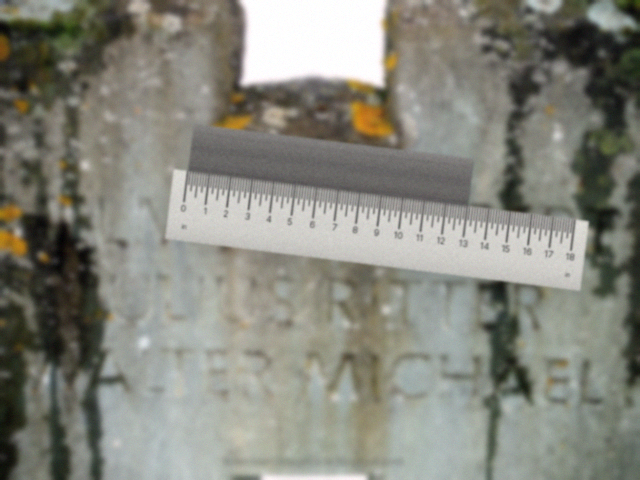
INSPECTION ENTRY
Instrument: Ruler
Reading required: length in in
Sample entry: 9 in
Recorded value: 13 in
